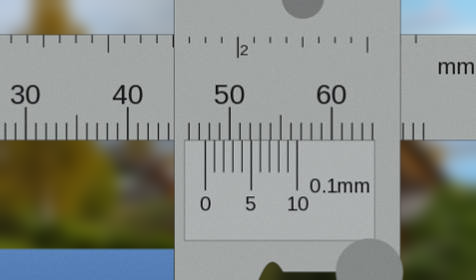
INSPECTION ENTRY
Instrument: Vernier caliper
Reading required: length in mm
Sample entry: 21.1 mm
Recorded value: 47.6 mm
